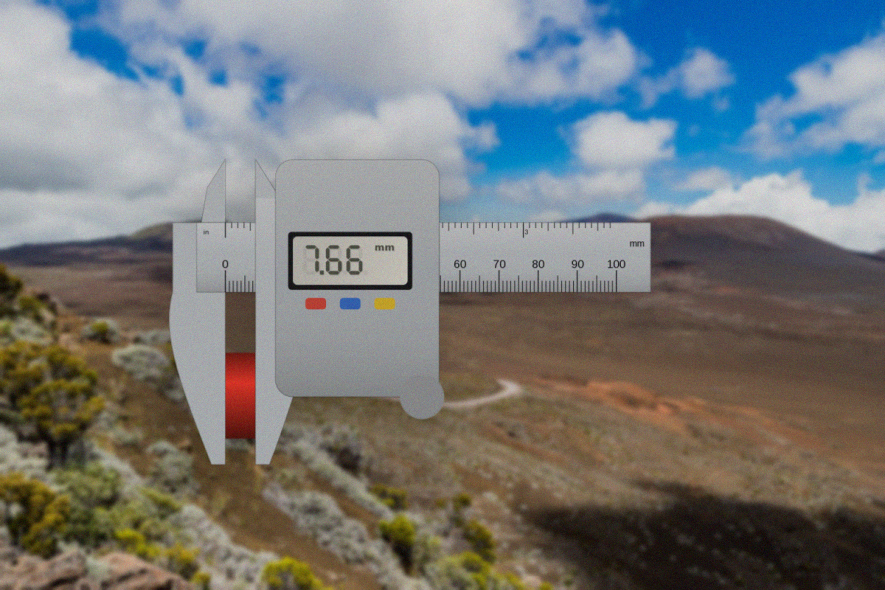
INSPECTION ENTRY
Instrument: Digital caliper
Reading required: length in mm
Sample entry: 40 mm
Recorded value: 7.66 mm
